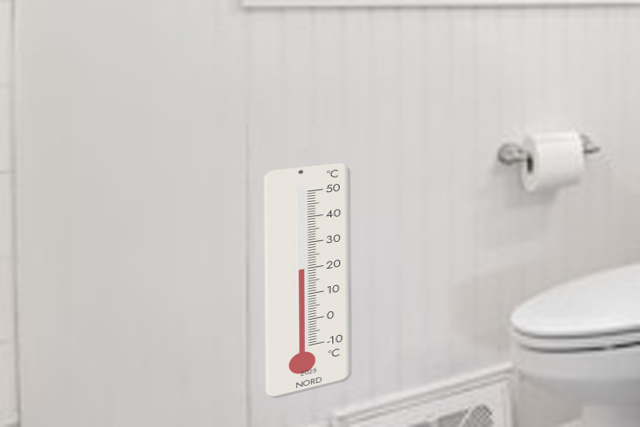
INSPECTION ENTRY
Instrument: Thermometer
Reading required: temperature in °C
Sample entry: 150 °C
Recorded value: 20 °C
